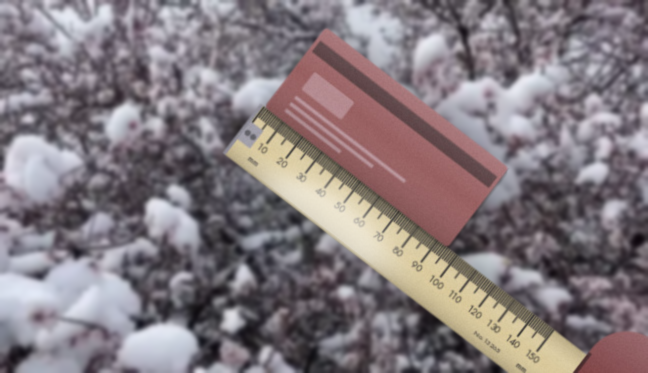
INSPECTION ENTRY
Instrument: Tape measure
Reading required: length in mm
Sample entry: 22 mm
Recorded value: 95 mm
